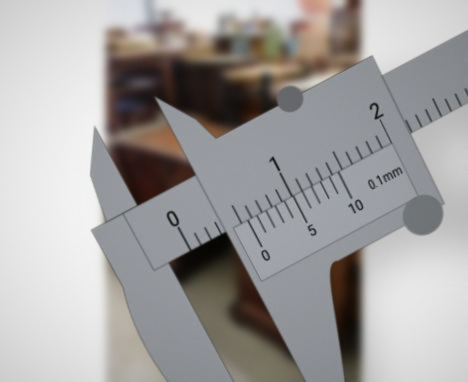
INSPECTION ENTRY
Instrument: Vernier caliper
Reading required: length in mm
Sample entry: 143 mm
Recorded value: 5.6 mm
